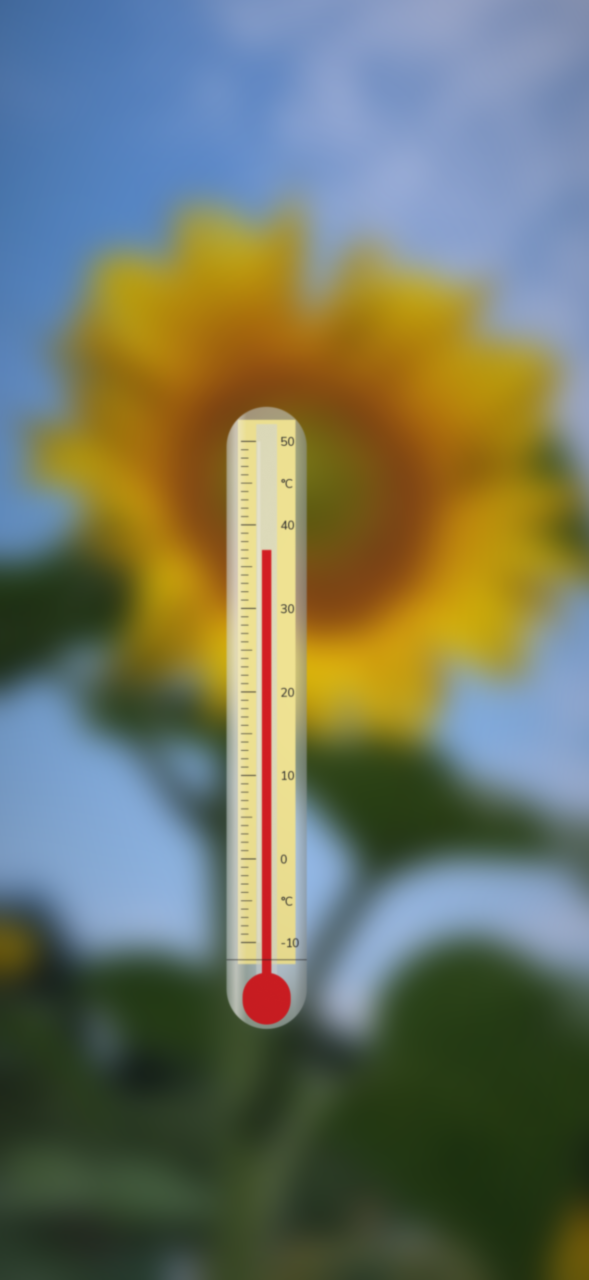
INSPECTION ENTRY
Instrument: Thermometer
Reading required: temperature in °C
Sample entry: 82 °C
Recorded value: 37 °C
